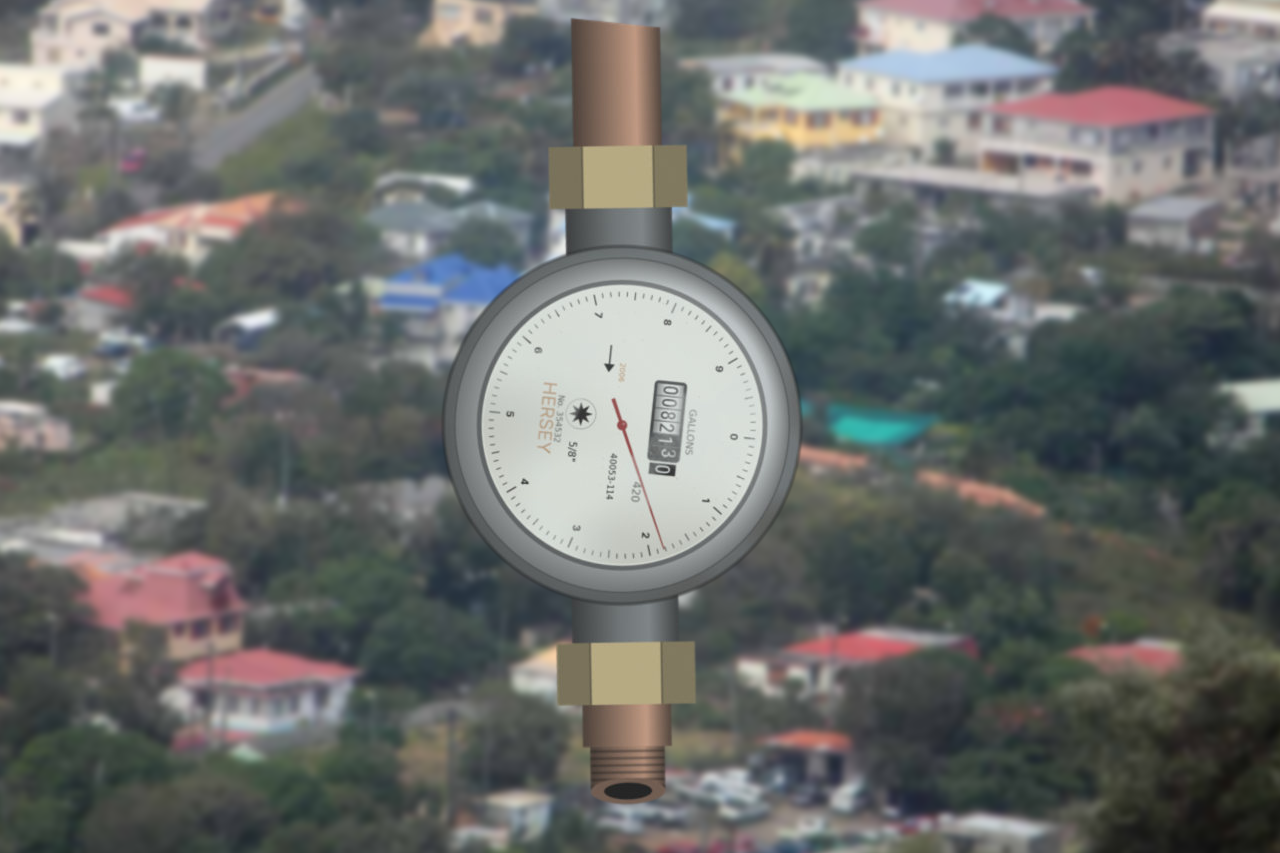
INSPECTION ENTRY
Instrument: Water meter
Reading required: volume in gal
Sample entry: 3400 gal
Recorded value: 82131.8 gal
